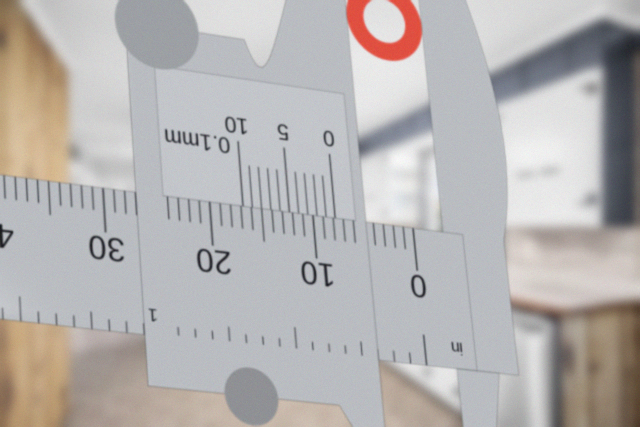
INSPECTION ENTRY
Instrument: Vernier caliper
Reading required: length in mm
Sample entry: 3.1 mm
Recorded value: 7.8 mm
